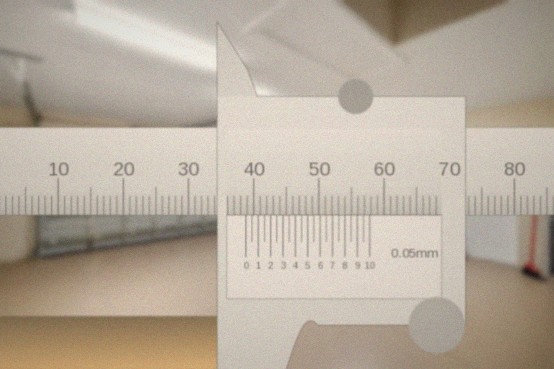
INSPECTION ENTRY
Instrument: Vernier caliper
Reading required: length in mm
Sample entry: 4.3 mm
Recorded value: 38.8 mm
